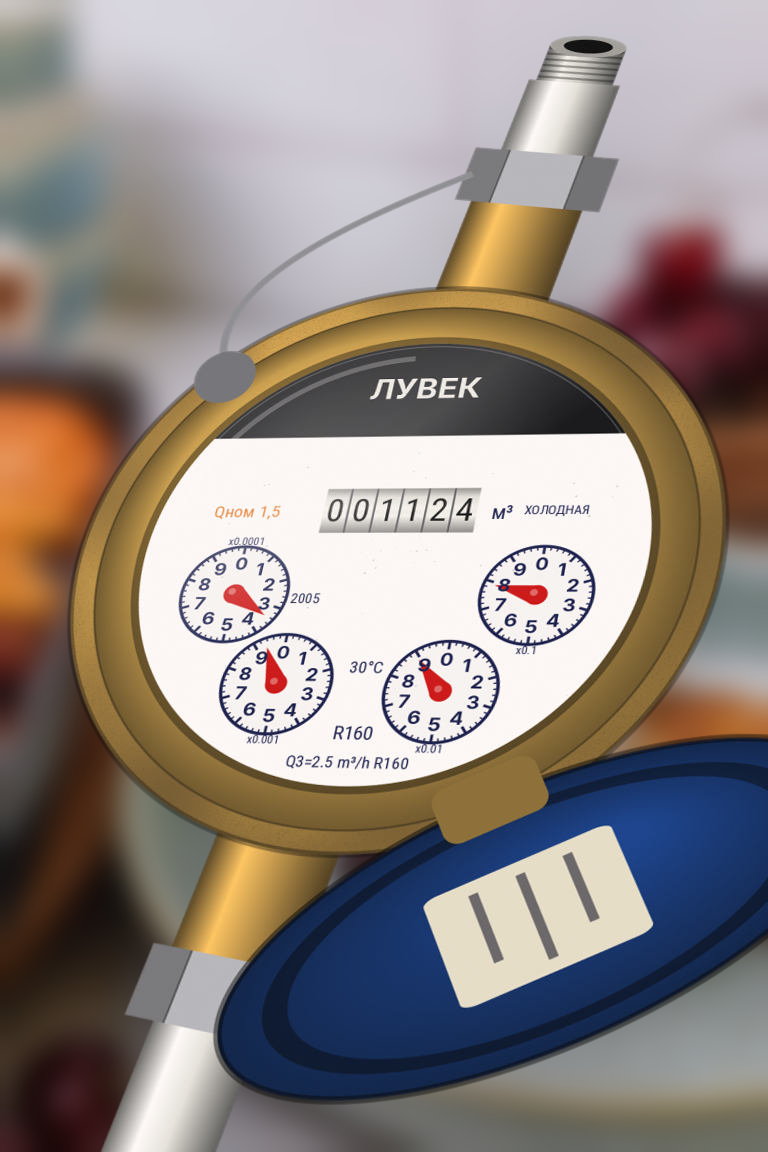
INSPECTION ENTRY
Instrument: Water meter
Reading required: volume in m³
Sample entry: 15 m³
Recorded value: 1124.7893 m³
